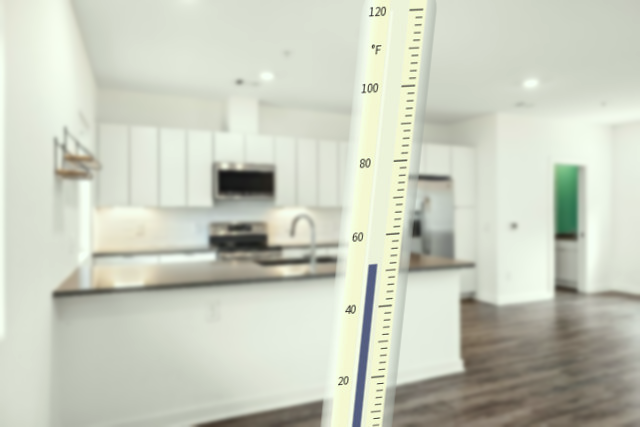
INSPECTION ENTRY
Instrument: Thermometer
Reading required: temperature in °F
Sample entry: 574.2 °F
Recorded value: 52 °F
